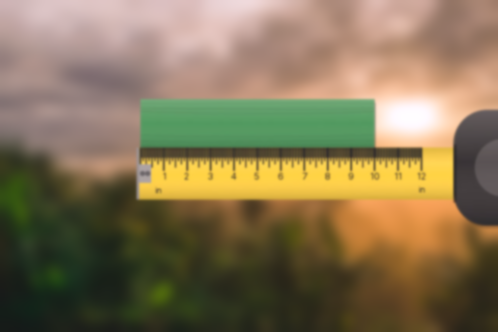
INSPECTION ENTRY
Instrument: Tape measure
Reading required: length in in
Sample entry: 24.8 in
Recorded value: 10 in
